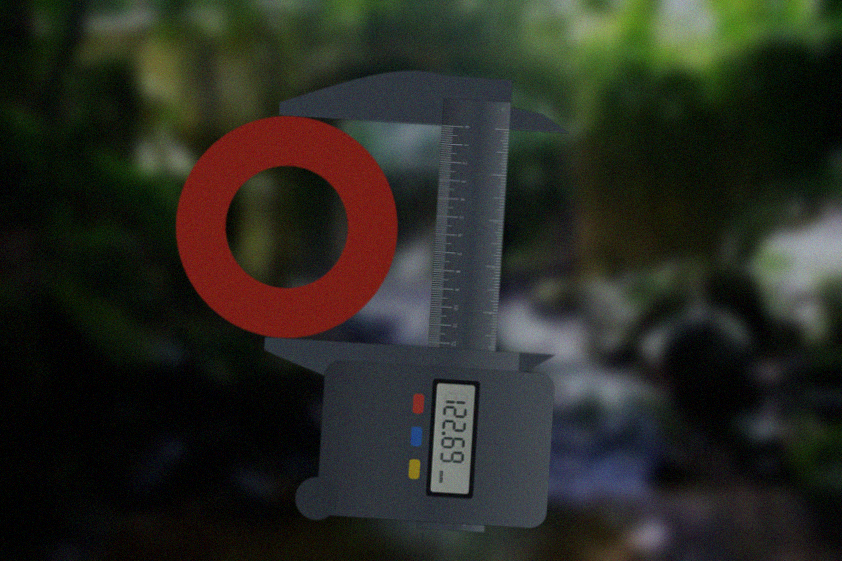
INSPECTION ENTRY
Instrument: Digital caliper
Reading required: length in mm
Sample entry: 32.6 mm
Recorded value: 122.69 mm
